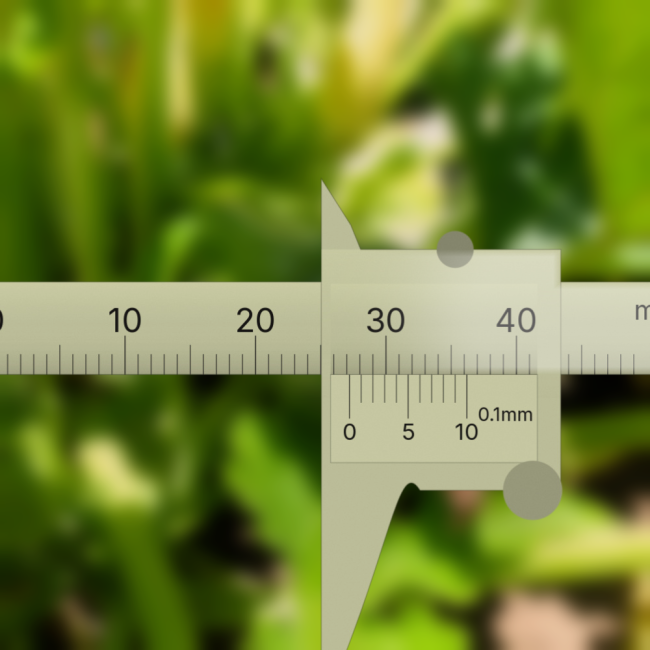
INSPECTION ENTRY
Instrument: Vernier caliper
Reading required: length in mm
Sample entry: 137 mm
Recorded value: 27.2 mm
